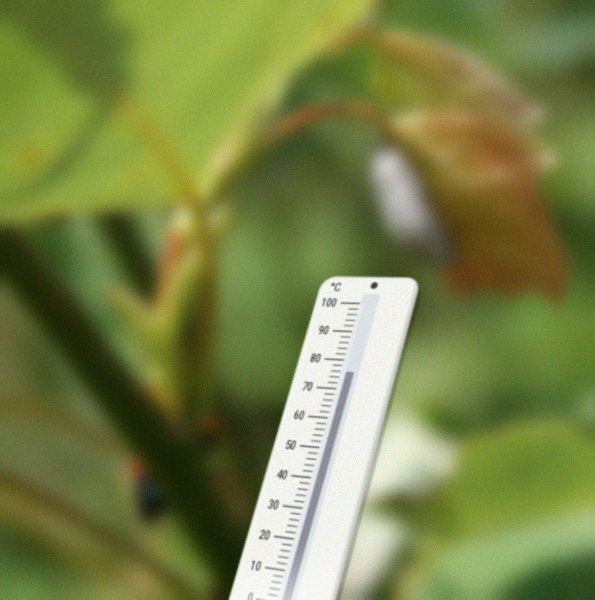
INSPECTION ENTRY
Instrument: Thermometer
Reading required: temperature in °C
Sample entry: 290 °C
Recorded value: 76 °C
